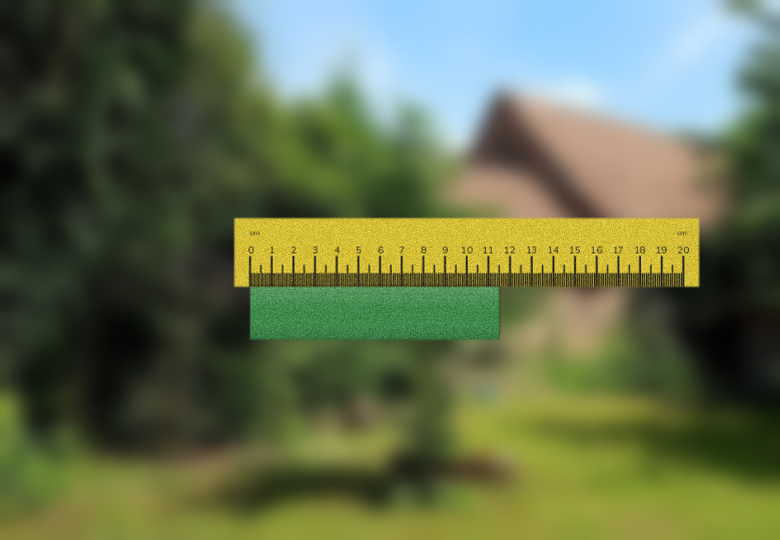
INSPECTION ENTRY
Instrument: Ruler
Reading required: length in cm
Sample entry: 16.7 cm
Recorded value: 11.5 cm
